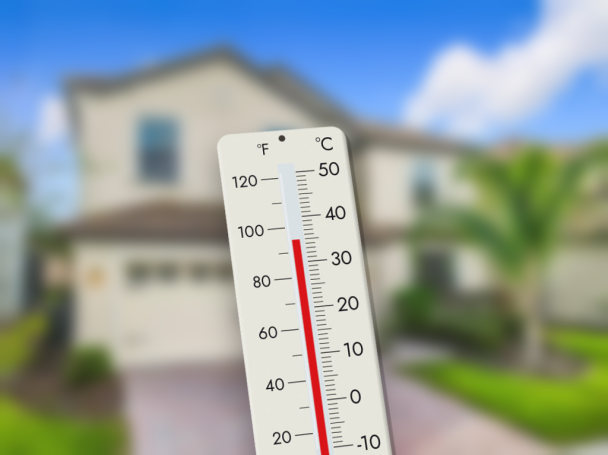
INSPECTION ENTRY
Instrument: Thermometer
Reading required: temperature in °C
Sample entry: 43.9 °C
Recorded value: 35 °C
